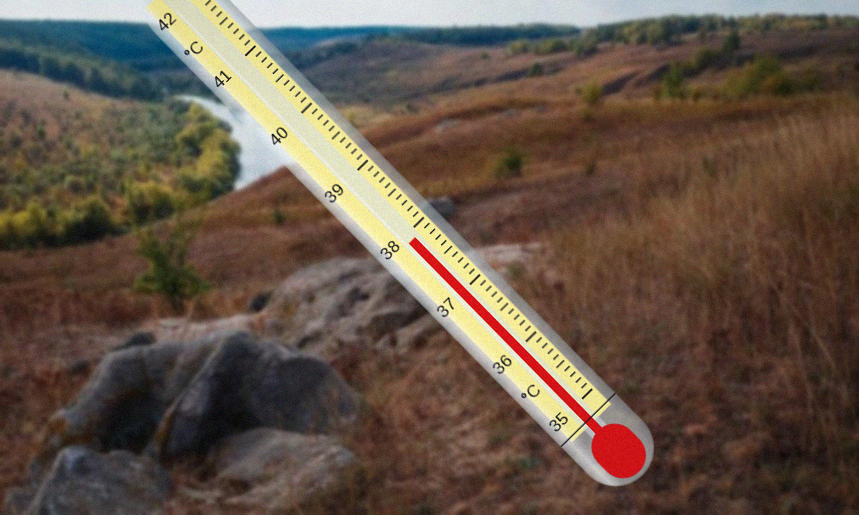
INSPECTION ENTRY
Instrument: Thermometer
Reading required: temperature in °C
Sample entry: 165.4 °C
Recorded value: 37.9 °C
